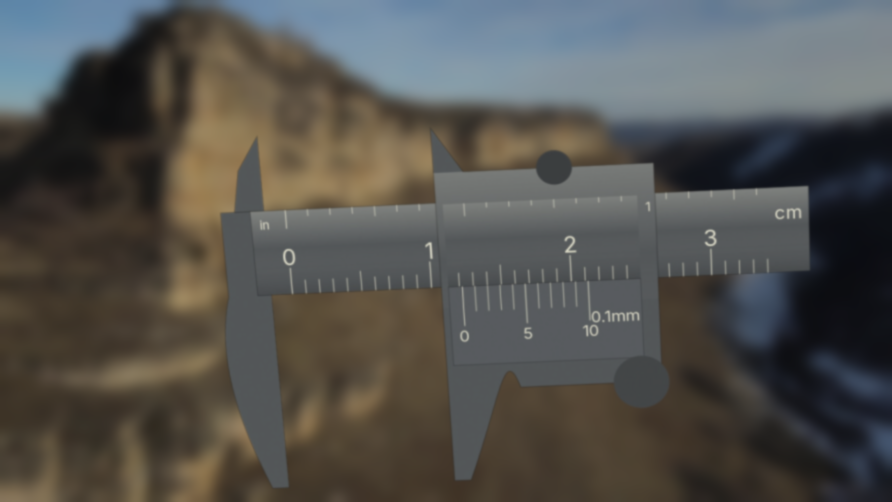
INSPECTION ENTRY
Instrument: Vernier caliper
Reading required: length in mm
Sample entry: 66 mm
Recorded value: 12.2 mm
